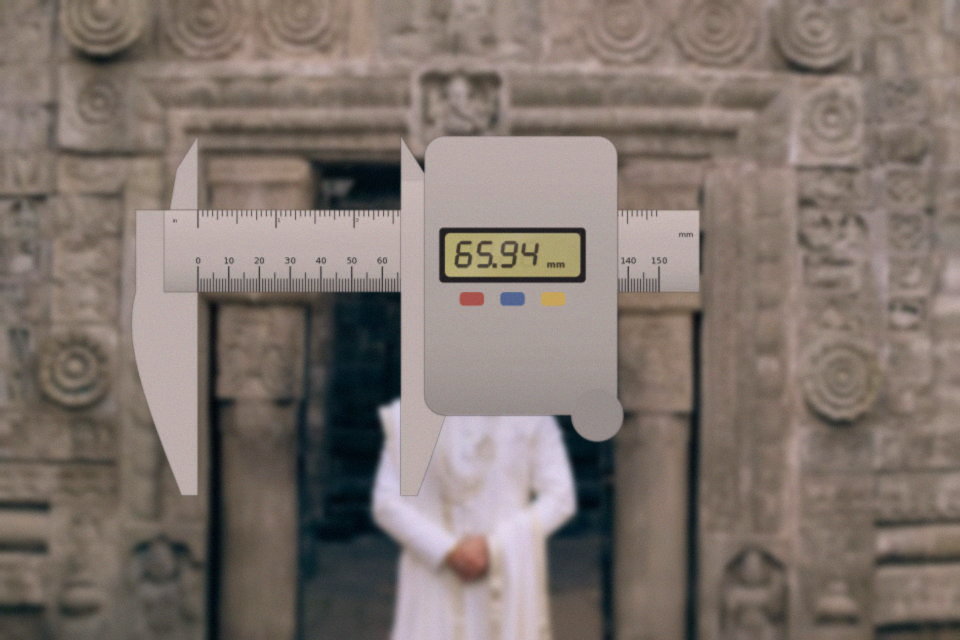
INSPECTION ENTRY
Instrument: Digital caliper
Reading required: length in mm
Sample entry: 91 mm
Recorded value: 65.94 mm
